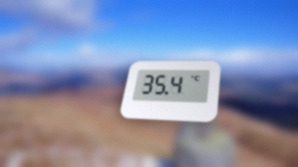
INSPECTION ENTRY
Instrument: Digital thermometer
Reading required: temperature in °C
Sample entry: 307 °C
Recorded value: 35.4 °C
